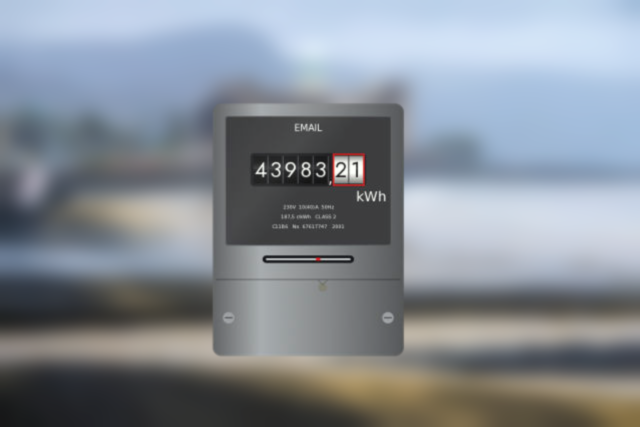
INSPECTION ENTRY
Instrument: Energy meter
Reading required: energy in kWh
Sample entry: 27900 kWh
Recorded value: 43983.21 kWh
